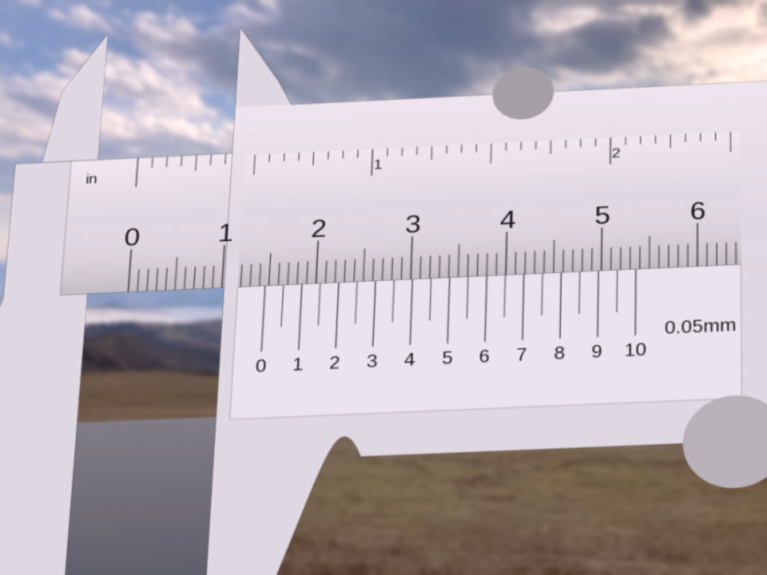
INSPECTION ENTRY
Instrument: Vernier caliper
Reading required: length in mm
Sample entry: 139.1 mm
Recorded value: 14.6 mm
